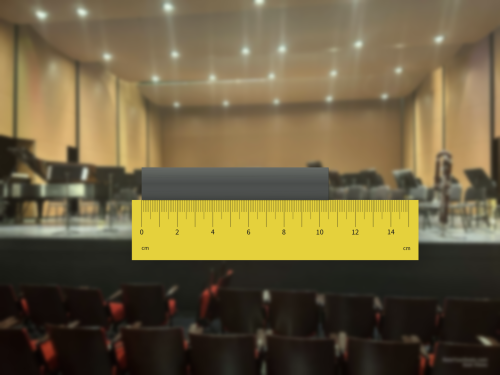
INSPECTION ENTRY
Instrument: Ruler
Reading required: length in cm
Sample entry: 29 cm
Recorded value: 10.5 cm
